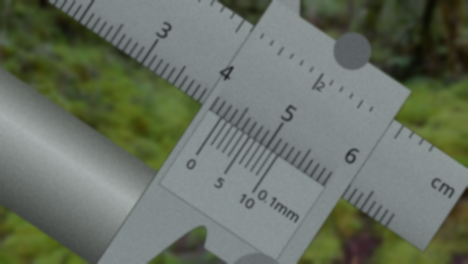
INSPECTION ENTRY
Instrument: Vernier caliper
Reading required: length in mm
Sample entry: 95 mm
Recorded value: 42.8 mm
